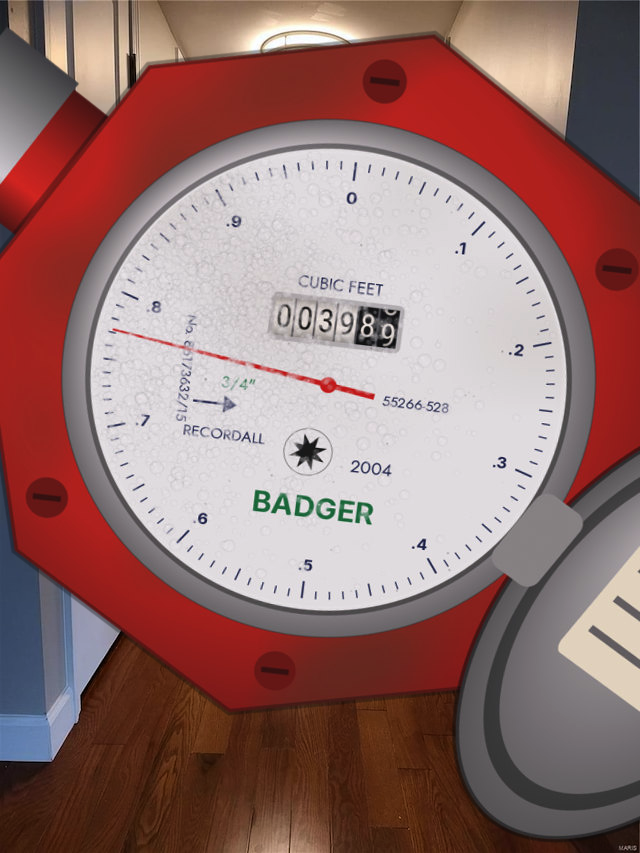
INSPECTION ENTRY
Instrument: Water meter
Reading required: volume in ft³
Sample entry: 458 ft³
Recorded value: 3988.77 ft³
